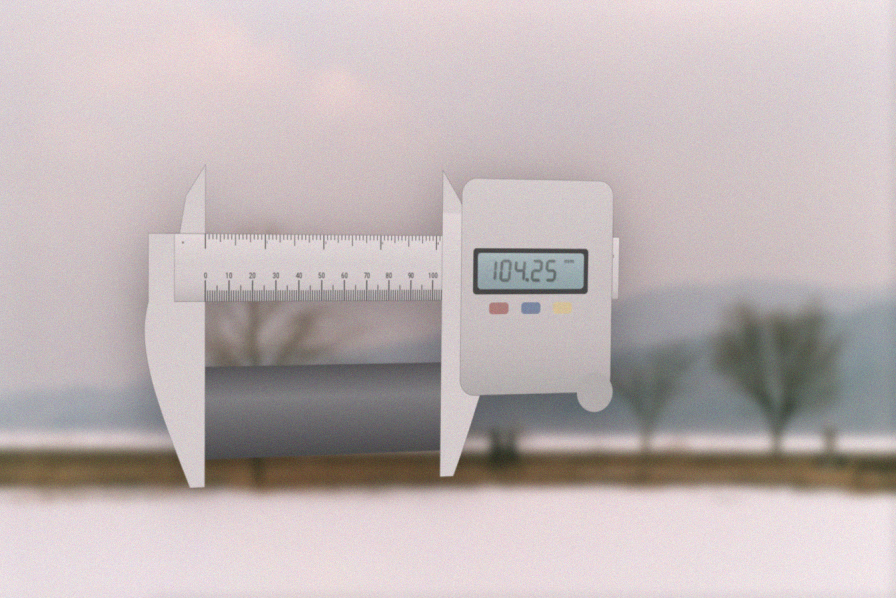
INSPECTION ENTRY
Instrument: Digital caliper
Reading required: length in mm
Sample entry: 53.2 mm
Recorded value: 104.25 mm
